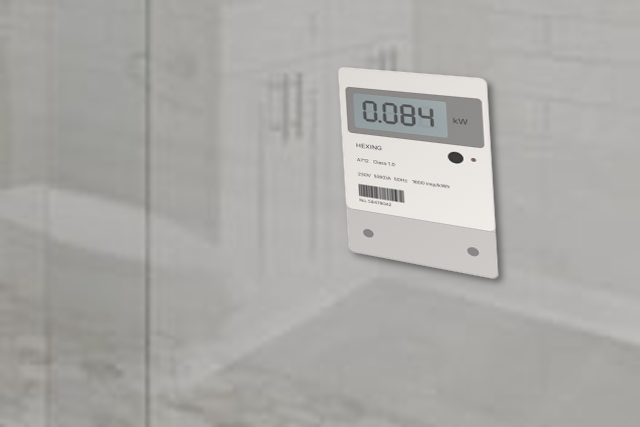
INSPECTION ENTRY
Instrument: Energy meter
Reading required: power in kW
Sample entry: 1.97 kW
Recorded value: 0.084 kW
